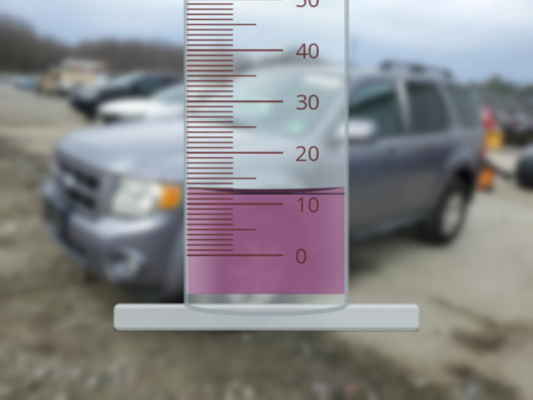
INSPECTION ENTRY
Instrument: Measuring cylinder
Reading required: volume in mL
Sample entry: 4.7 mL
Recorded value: 12 mL
